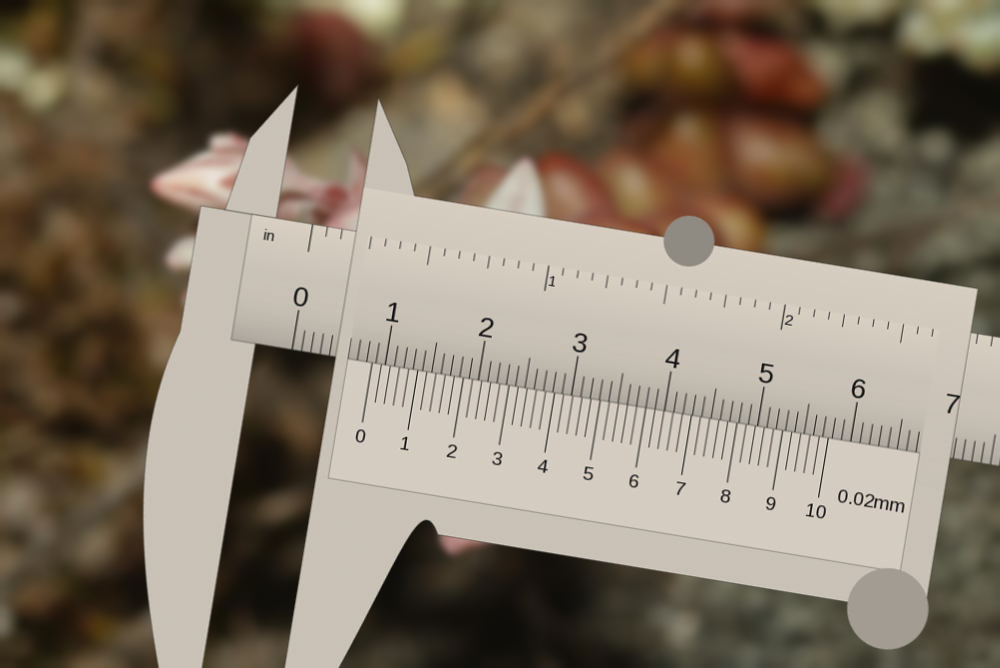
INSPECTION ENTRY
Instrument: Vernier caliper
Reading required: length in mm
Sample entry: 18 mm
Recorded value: 8.6 mm
